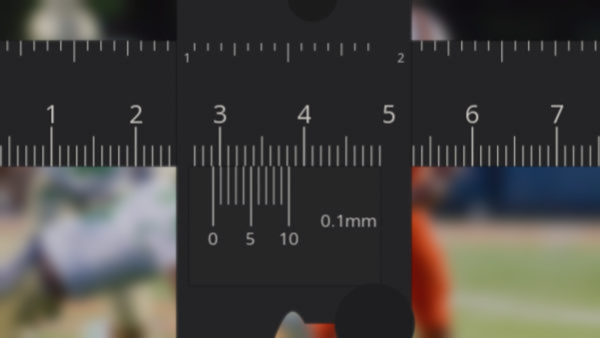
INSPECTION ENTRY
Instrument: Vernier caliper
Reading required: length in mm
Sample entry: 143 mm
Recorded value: 29.2 mm
